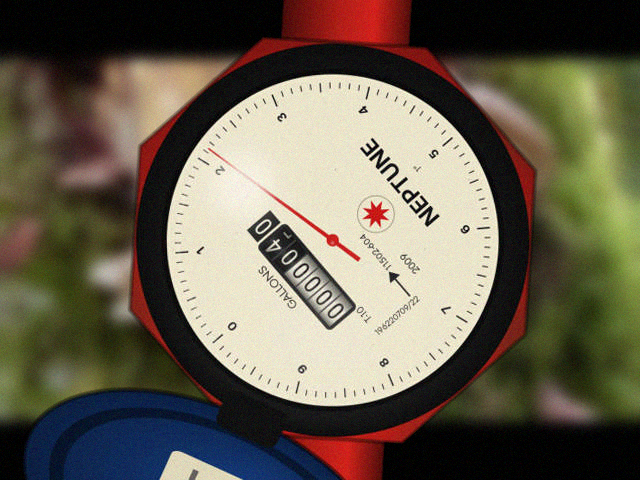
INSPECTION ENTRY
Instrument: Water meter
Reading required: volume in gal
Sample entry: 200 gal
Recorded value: 42.1 gal
